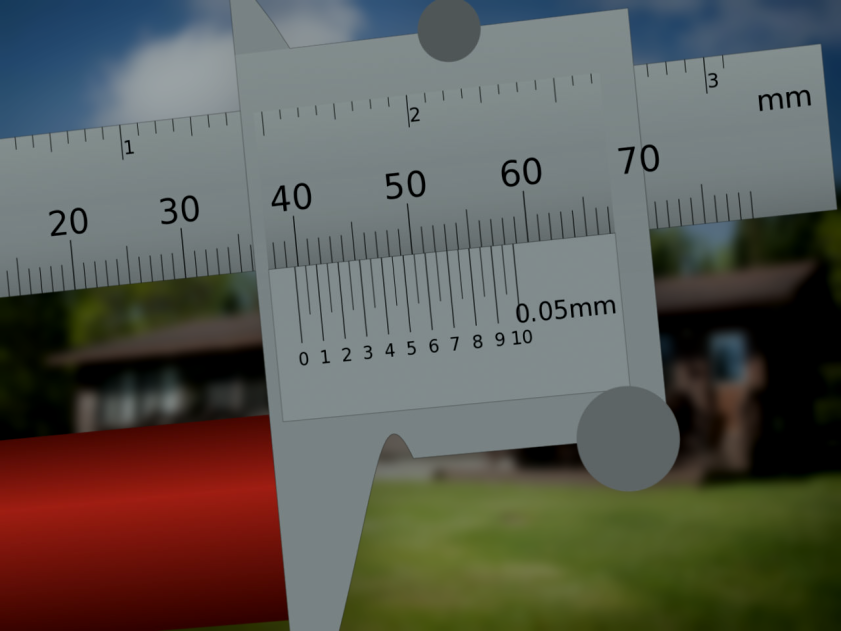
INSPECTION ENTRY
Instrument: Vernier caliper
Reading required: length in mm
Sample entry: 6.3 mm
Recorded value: 39.7 mm
